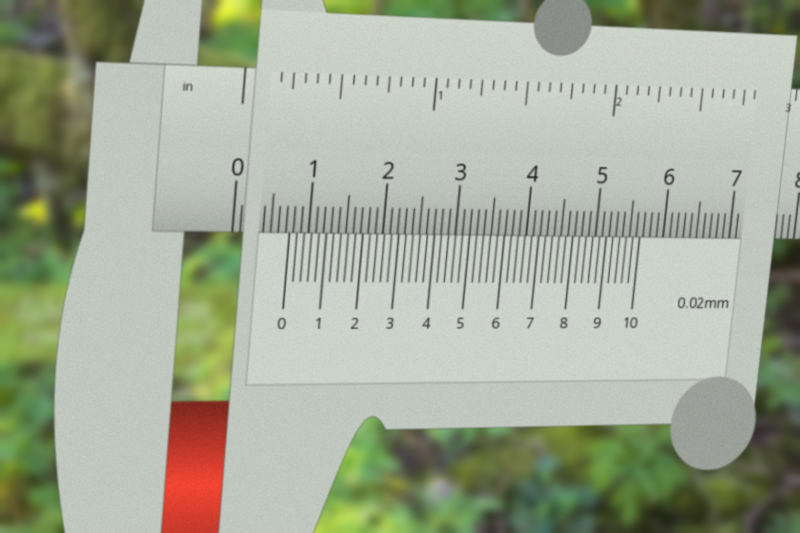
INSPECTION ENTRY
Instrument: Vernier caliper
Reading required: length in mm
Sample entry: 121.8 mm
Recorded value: 7.5 mm
